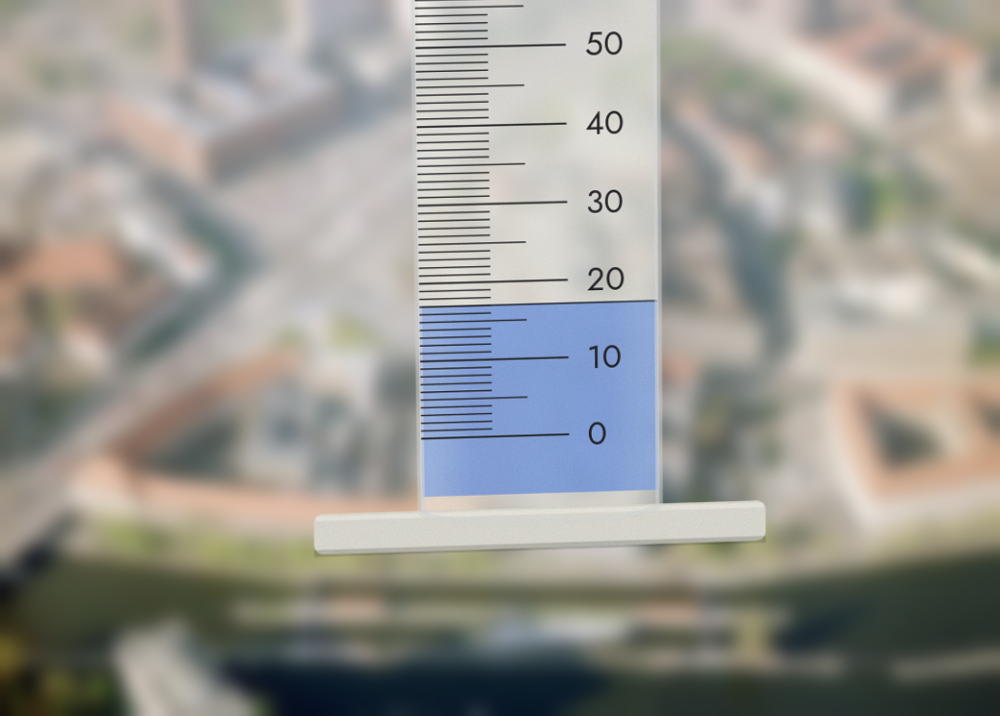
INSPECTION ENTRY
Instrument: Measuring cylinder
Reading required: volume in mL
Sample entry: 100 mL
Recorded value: 17 mL
